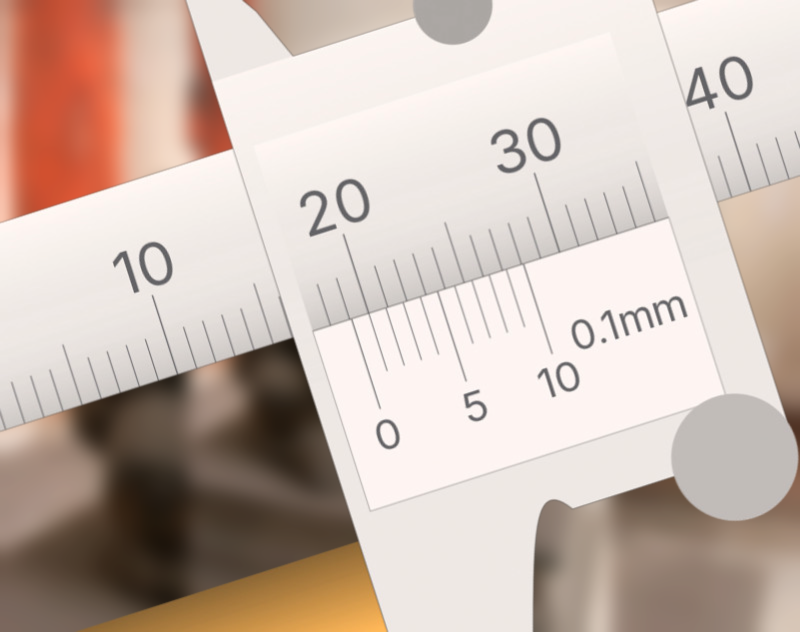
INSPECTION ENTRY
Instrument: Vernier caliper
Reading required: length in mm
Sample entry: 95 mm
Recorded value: 19.1 mm
